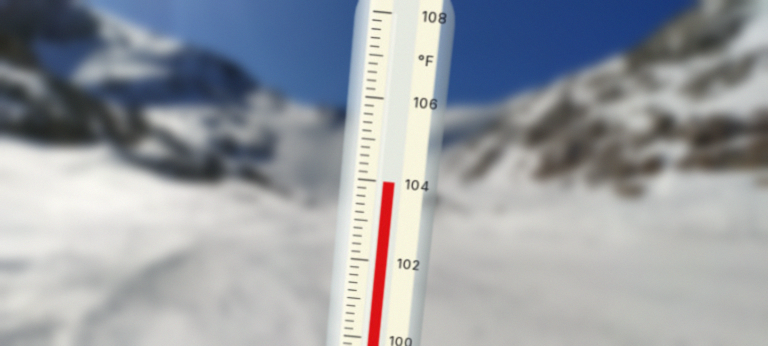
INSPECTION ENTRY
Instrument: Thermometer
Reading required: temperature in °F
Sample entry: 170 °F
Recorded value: 104 °F
